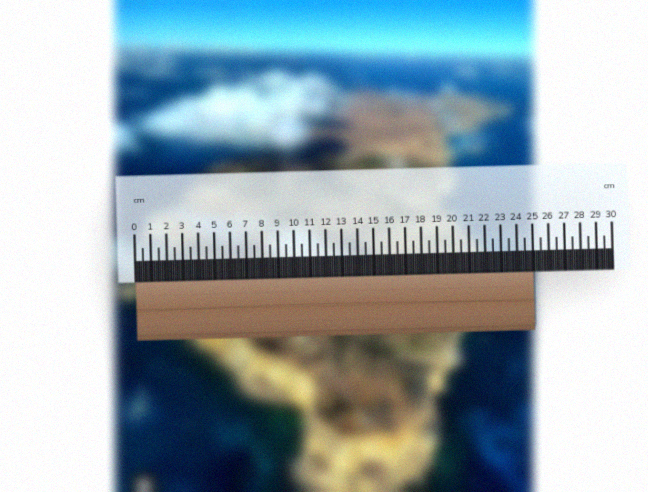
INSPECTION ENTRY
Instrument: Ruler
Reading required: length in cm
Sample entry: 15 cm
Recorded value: 25 cm
